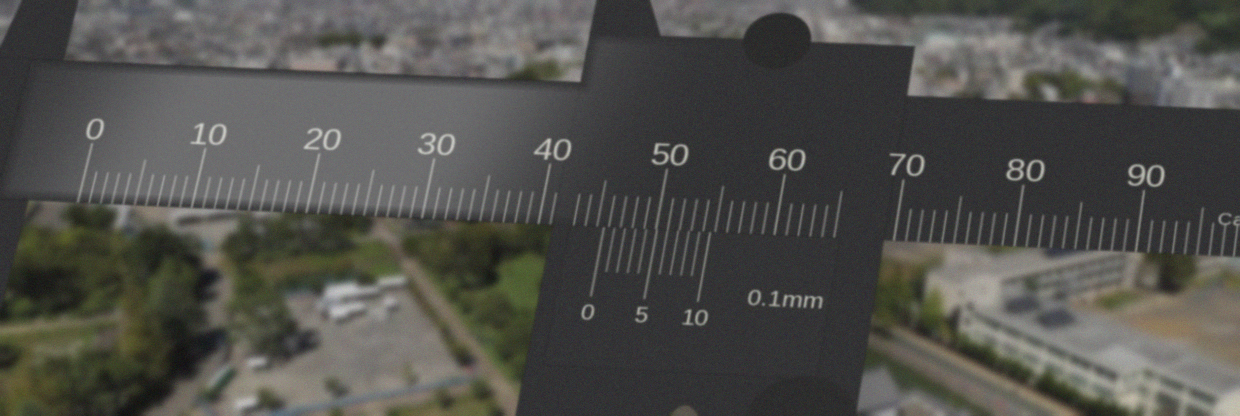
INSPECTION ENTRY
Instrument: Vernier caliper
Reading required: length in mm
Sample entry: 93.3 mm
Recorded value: 45.6 mm
